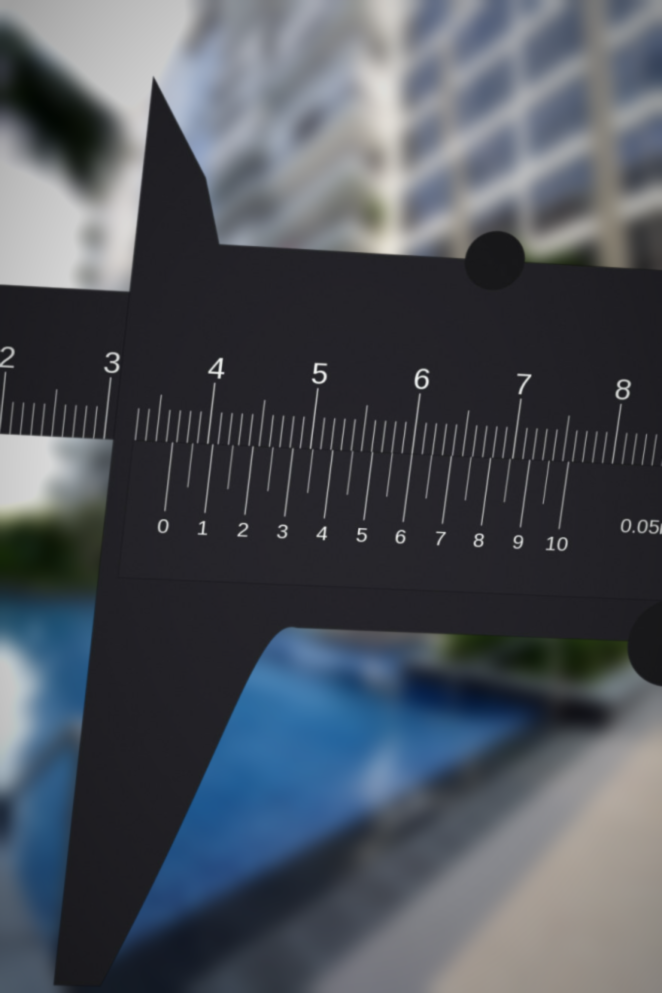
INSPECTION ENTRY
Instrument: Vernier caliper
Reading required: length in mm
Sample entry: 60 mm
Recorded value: 36.6 mm
